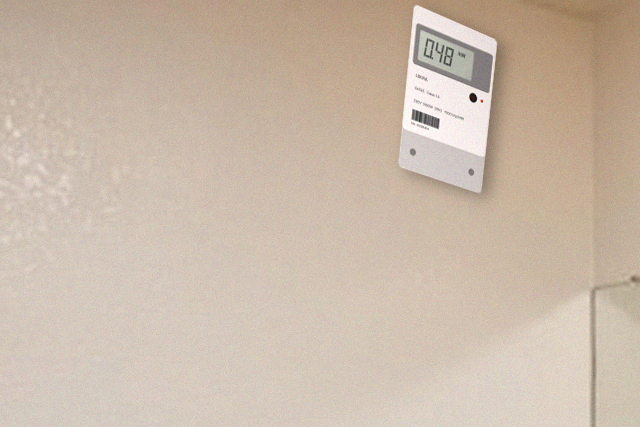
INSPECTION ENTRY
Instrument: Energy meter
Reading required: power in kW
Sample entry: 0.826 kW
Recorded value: 0.48 kW
